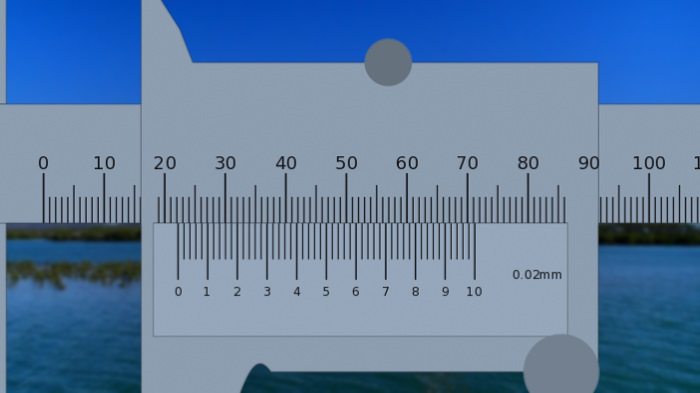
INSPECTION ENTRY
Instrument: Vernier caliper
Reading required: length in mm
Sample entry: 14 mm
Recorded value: 22.2 mm
